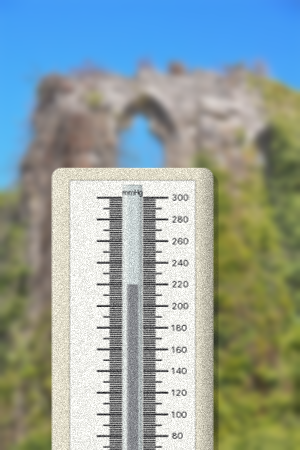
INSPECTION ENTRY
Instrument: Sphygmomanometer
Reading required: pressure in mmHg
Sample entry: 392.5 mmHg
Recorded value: 220 mmHg
